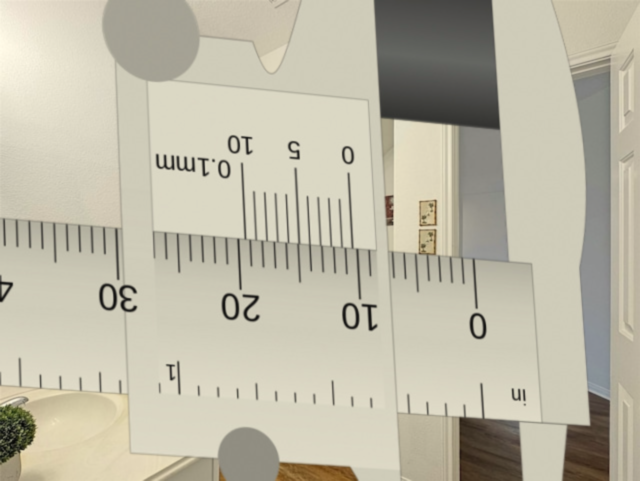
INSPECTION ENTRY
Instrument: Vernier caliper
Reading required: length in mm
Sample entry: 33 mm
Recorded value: 10.4 mm
